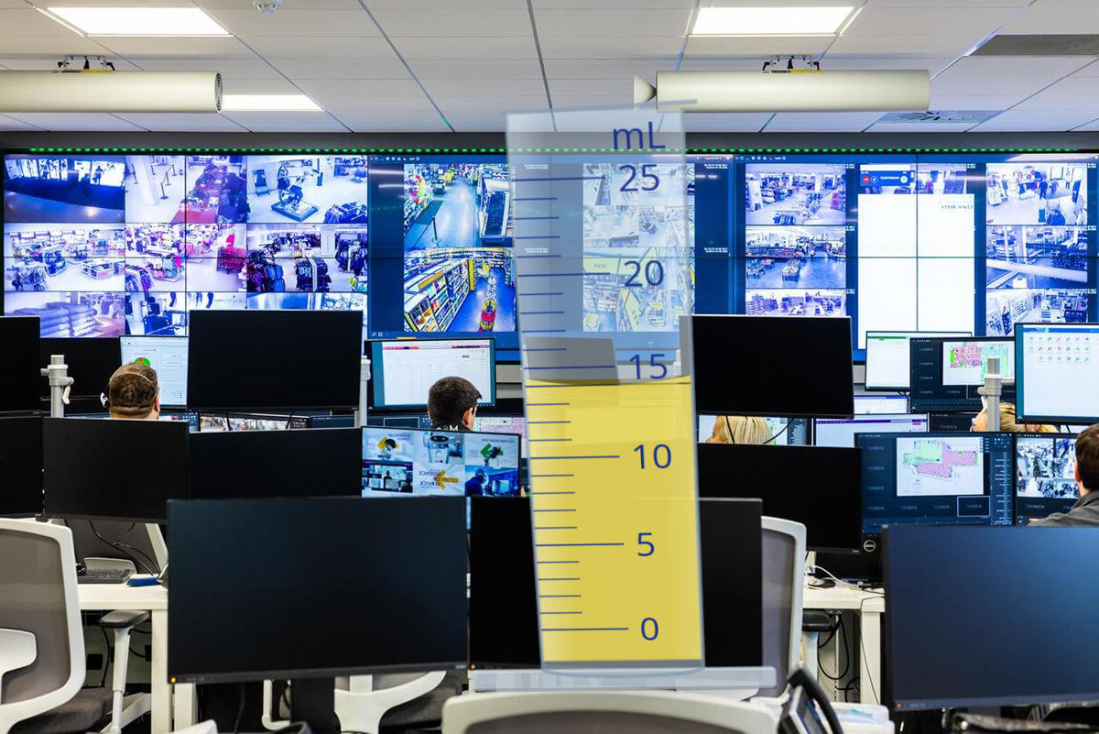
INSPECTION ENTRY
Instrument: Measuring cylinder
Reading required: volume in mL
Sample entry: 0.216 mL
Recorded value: 14 mL
